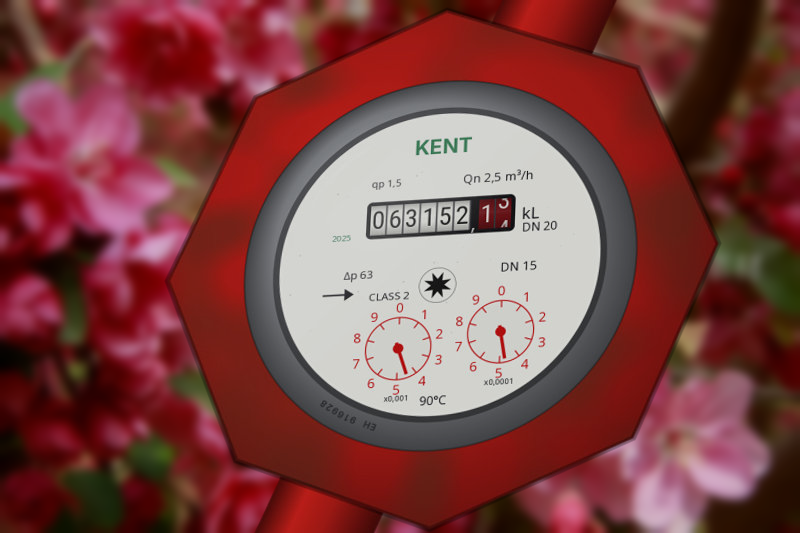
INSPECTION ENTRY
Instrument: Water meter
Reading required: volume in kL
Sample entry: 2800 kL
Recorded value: 63152.1344 kL
